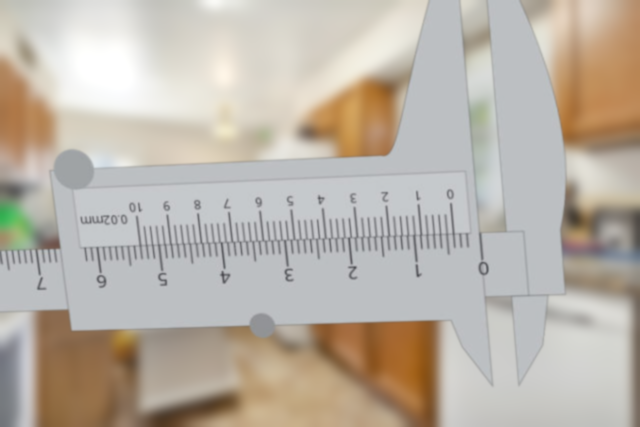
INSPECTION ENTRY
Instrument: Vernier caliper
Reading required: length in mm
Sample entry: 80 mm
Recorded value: 4.0 mm
